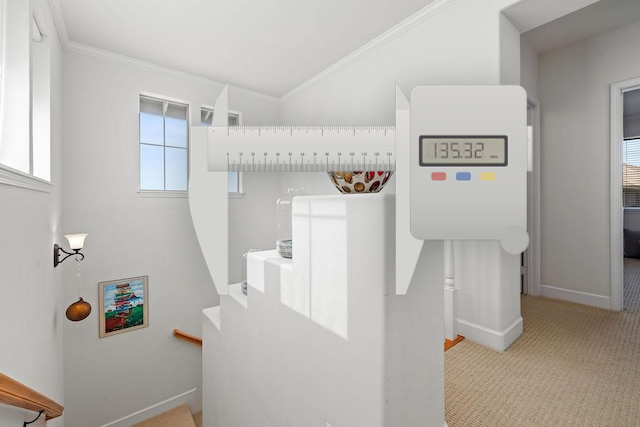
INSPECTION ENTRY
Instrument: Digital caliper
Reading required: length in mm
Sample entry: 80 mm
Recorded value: 135.32 mm
